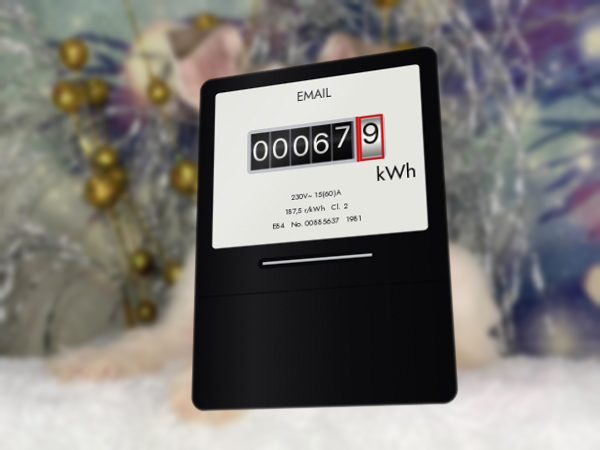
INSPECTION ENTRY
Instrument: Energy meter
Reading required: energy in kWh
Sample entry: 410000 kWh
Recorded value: 67.9 kWh
